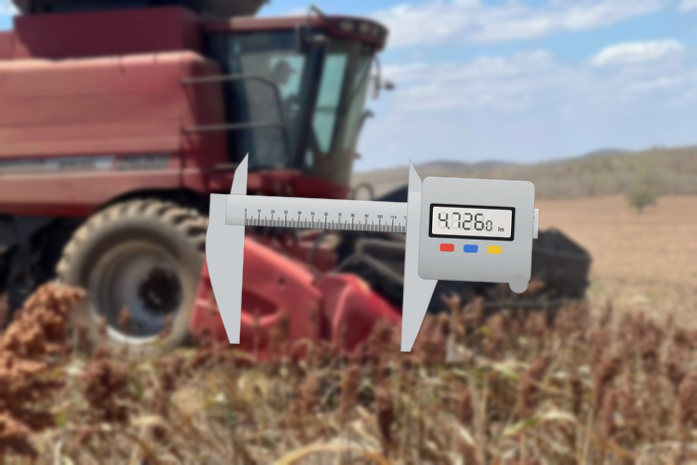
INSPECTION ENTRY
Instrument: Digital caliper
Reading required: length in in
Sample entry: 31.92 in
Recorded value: 4.7260 in
